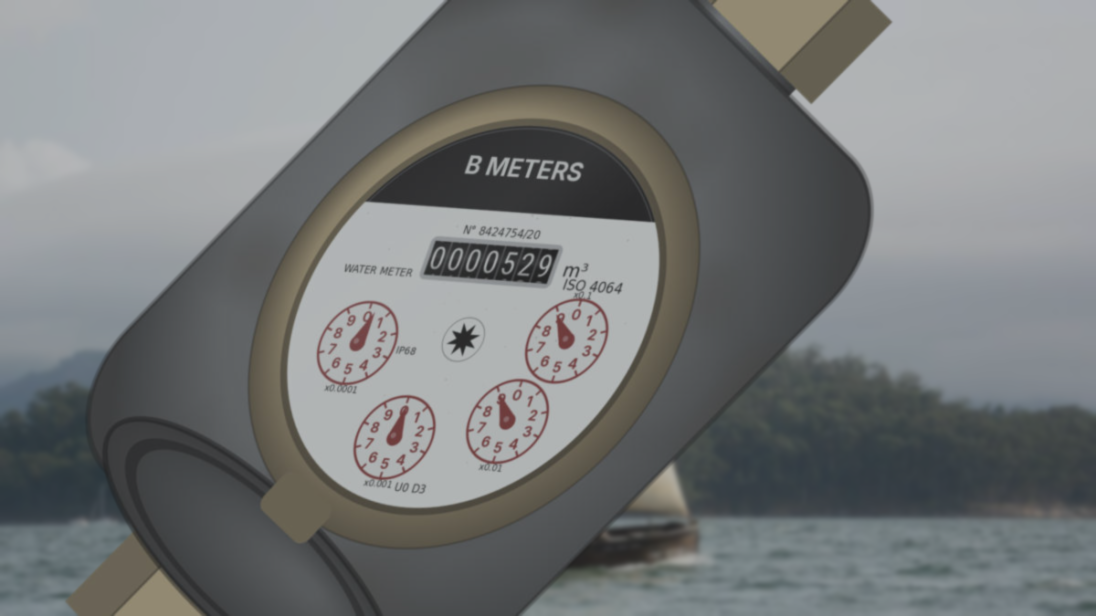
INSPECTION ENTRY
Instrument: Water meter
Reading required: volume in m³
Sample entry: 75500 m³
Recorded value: 529.8900 m³
